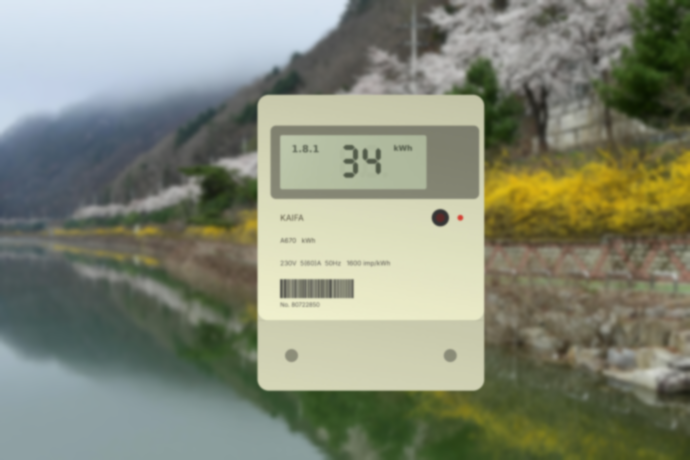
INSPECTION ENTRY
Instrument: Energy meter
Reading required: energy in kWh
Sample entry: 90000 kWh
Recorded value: 34 kWh
